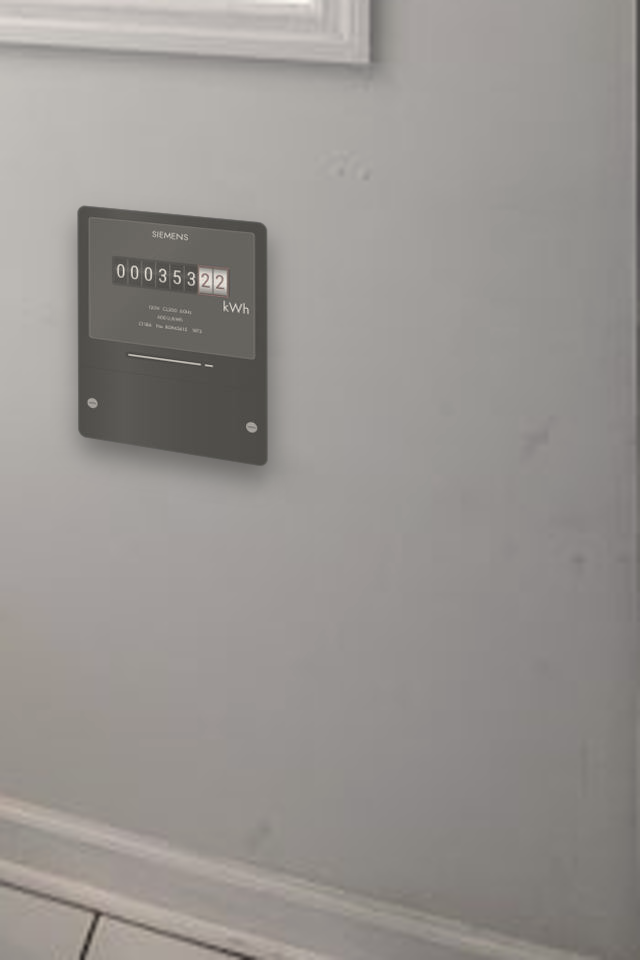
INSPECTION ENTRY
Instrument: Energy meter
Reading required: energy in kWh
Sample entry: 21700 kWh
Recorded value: 353.22 kWh
